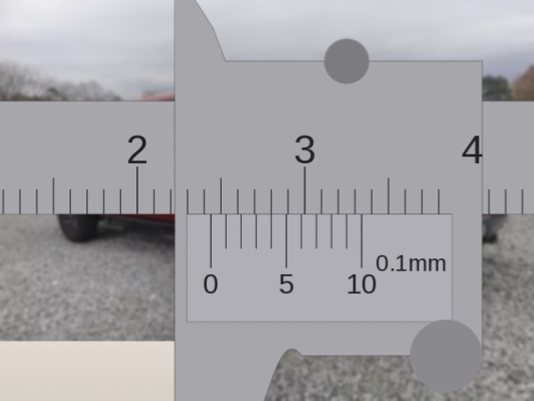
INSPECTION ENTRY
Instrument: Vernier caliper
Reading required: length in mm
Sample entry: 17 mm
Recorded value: 24.4 mm
